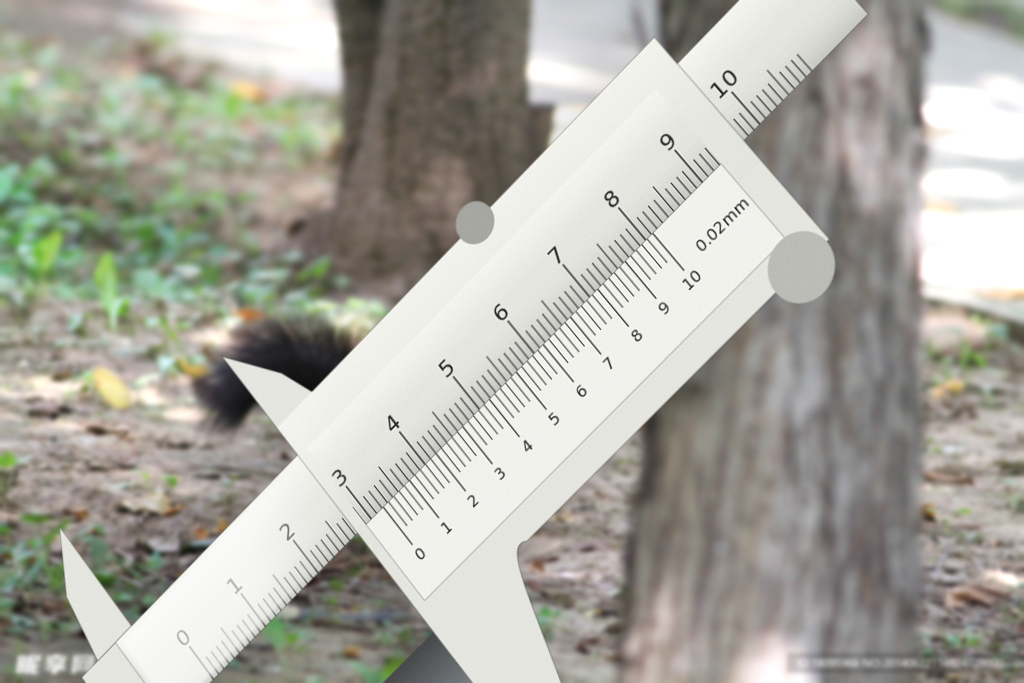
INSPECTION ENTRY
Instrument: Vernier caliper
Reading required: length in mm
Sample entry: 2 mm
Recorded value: 32.2 mm
